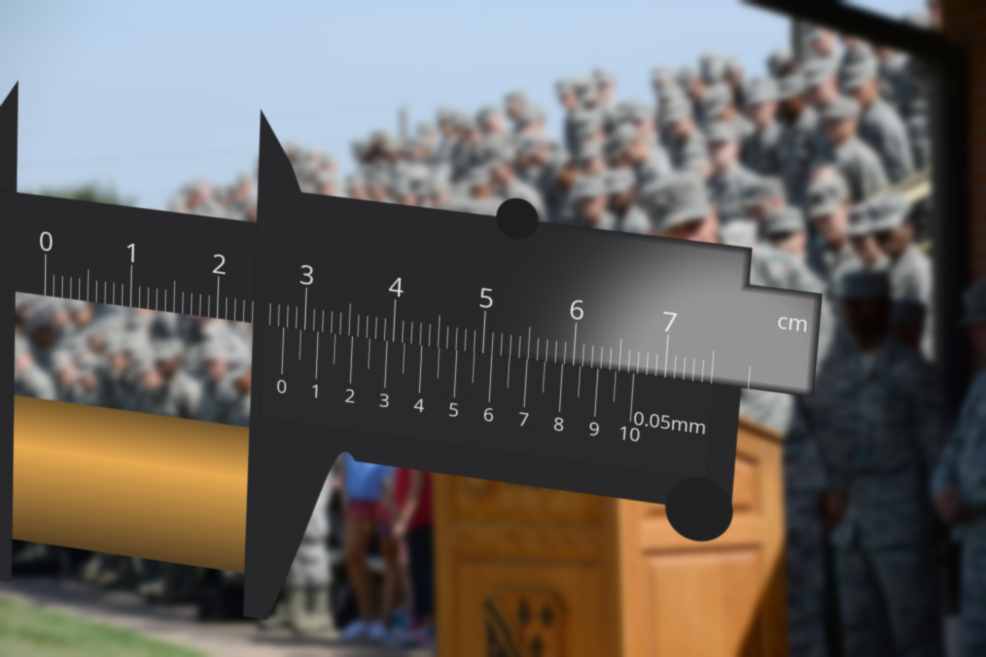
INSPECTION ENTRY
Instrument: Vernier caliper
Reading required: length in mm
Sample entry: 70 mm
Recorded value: 27.6 mm
